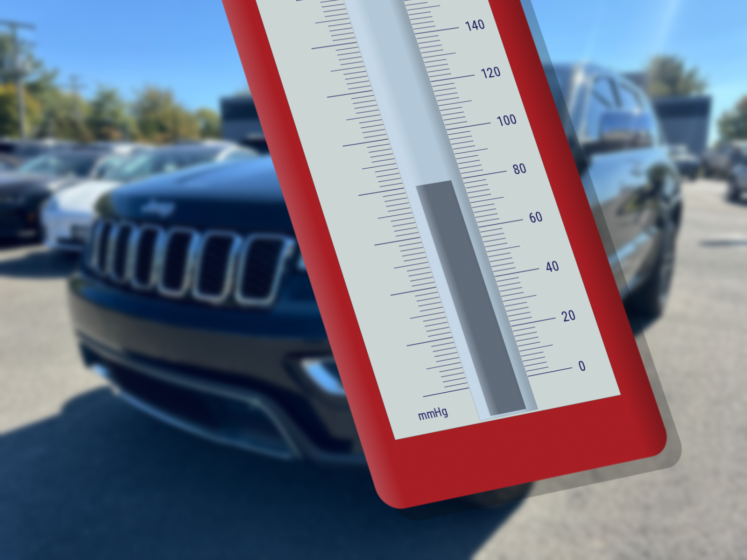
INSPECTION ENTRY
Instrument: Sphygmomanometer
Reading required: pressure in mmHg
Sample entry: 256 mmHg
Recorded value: 80 mmHg
